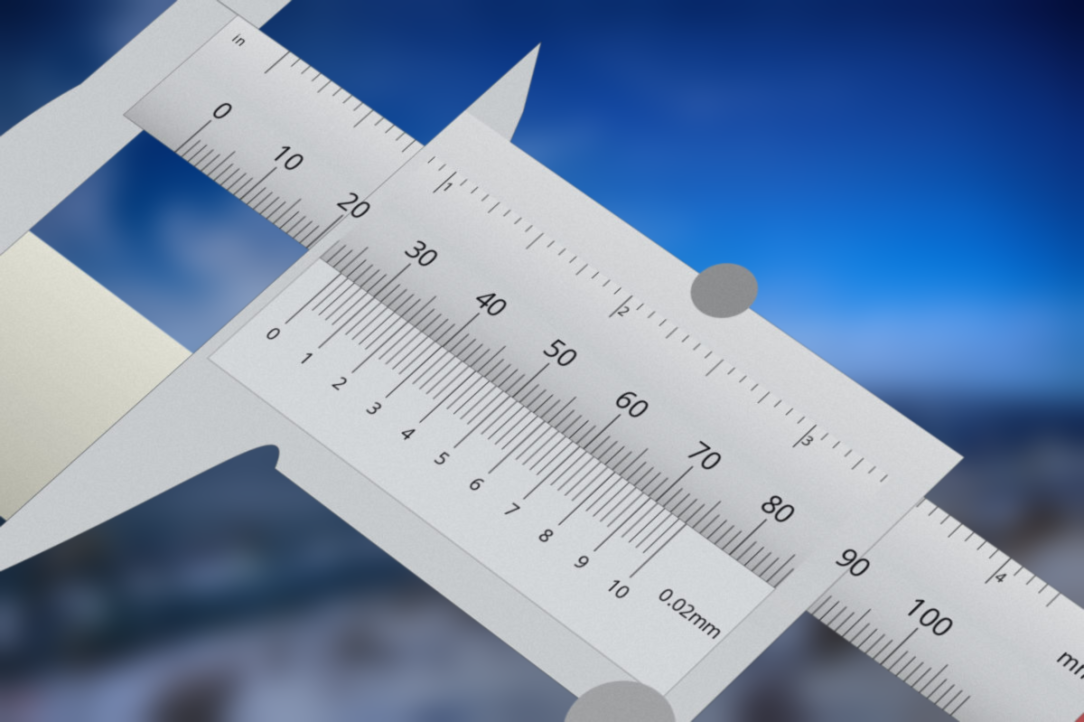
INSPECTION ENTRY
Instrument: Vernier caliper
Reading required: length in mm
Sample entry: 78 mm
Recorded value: 25.2 mm
